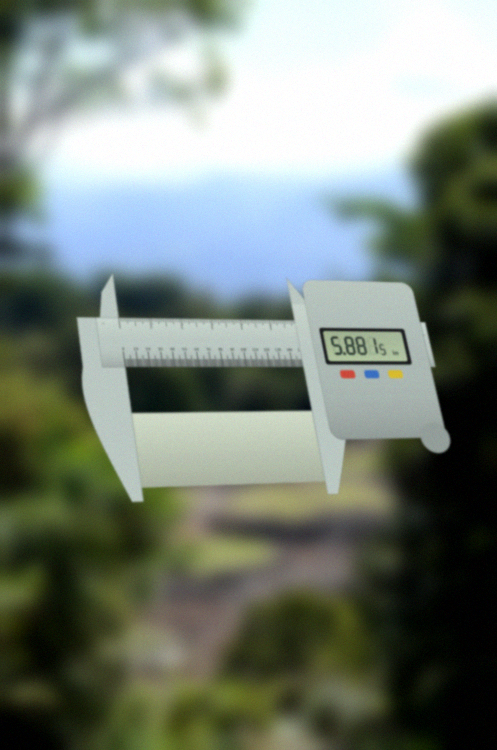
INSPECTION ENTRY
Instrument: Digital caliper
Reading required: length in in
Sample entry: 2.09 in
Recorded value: 5.8815 in
